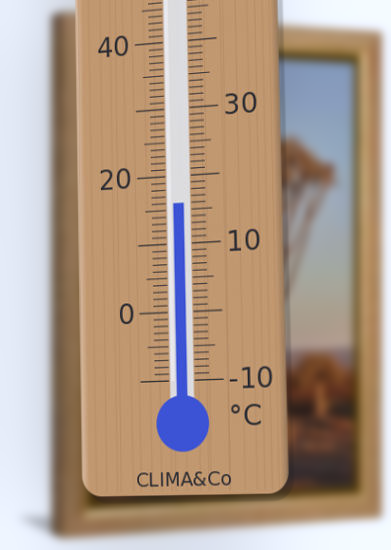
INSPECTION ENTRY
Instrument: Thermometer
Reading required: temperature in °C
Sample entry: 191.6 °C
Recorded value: 16 °C
